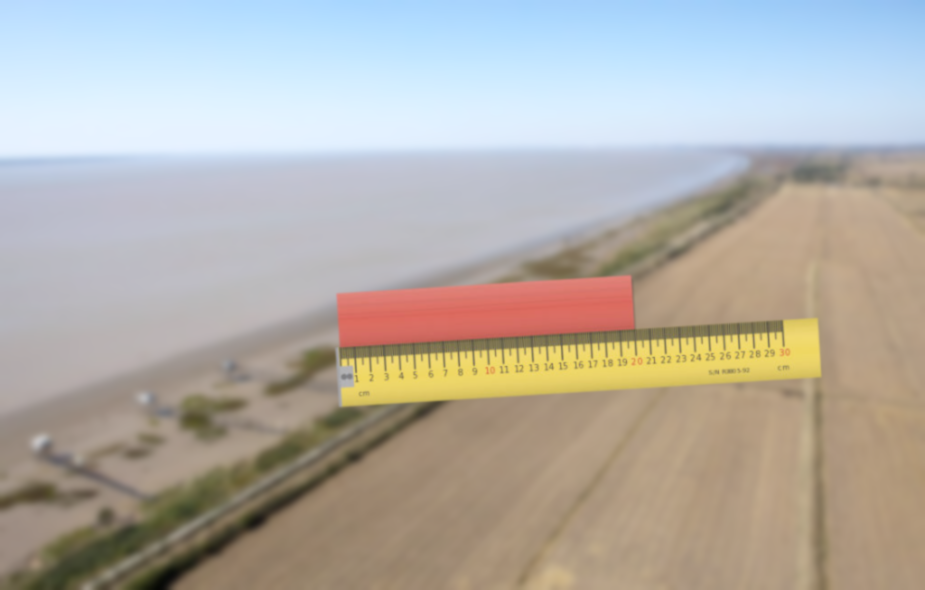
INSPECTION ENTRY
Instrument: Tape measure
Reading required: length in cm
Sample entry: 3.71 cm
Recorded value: 20 cm
